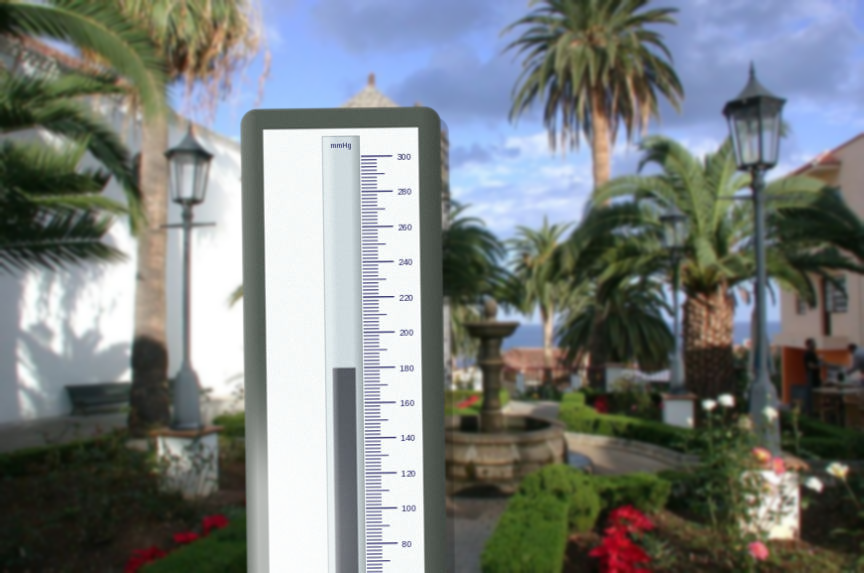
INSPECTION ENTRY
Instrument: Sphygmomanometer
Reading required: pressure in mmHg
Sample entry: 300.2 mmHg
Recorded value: 180 mmHg
